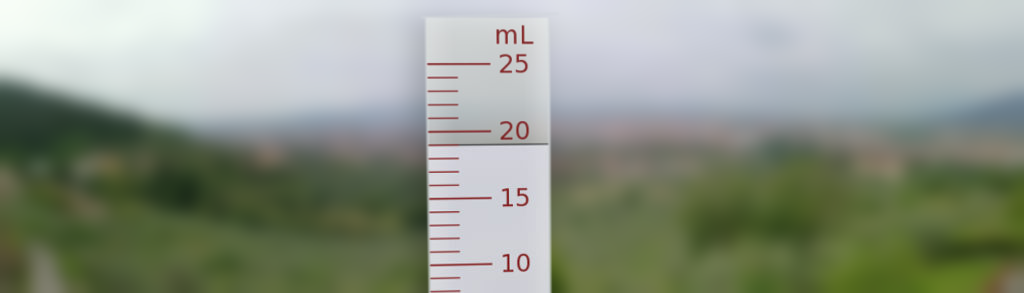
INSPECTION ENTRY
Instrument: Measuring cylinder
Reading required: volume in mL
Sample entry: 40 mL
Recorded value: 19 mL
